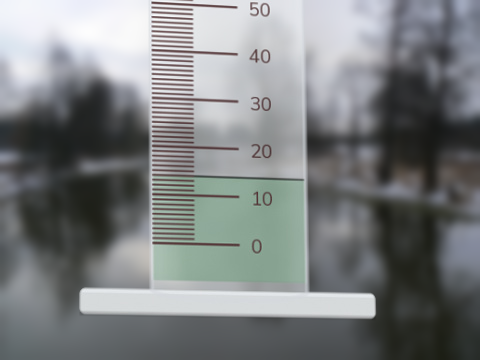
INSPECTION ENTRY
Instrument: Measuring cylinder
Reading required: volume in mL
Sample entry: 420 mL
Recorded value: 14 mL
